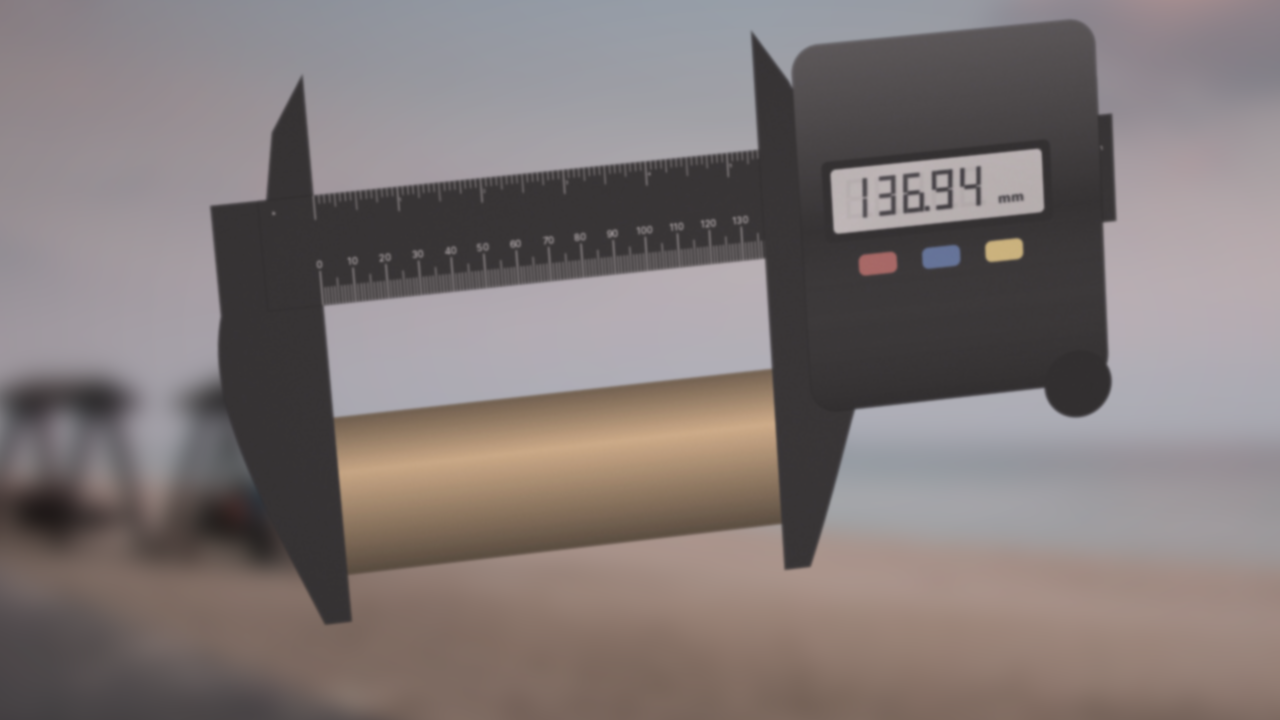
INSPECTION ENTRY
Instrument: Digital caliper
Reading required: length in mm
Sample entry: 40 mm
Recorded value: 136.94 mm
